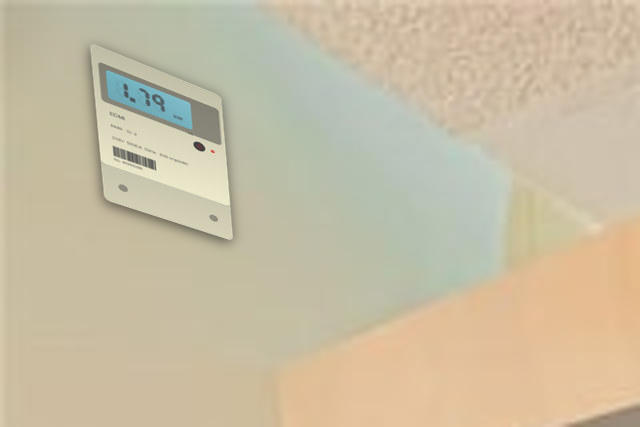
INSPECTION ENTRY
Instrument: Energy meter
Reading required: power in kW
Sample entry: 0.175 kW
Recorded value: 1.79 kW
